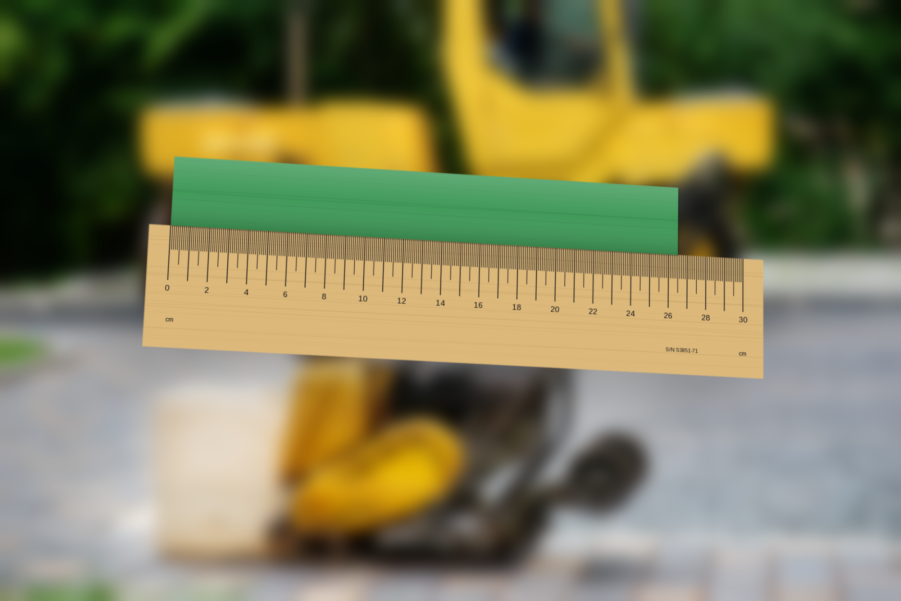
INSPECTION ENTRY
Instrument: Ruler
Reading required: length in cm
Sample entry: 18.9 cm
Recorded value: 26.5 cm
